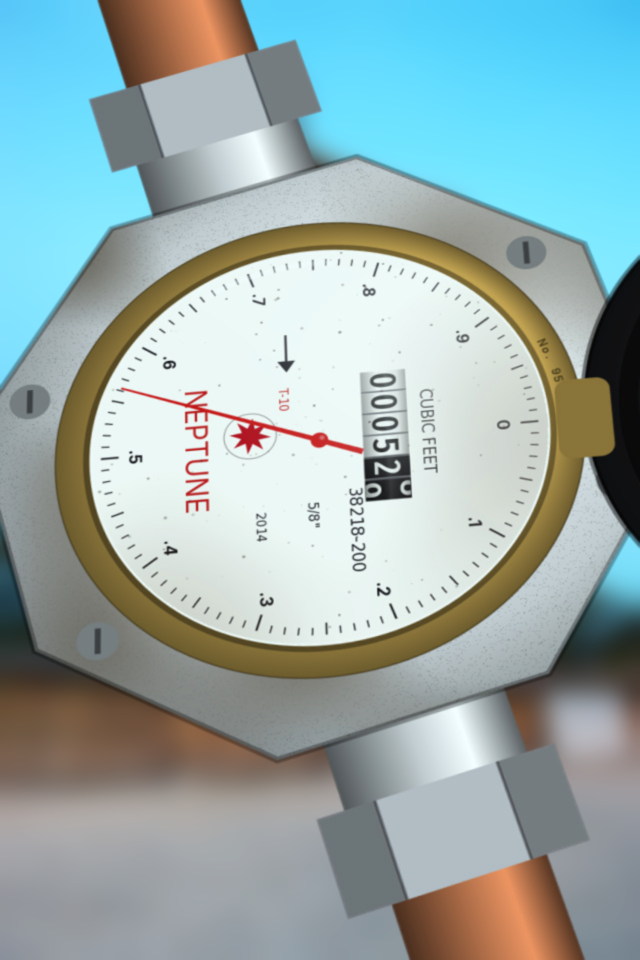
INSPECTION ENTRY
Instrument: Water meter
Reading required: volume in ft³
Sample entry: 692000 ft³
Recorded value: 528.56 ft³
